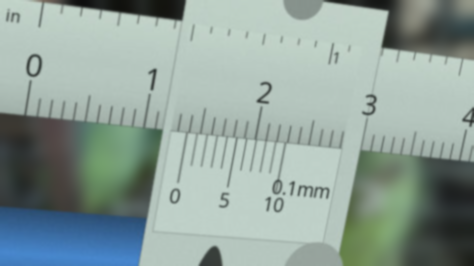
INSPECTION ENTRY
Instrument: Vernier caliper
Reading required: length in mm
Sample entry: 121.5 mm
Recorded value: 13.8 mm
